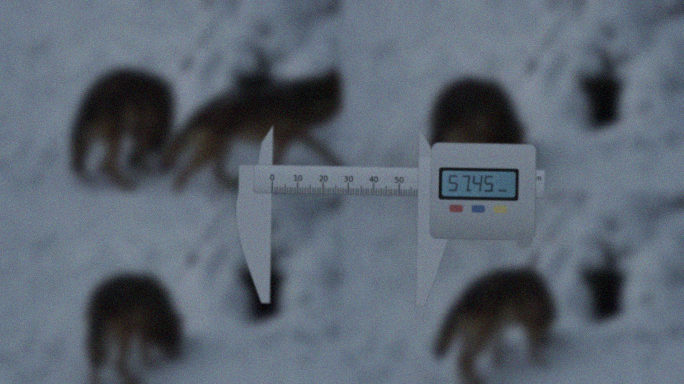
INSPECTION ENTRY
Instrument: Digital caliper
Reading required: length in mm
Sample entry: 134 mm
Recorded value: 57.45 mm
